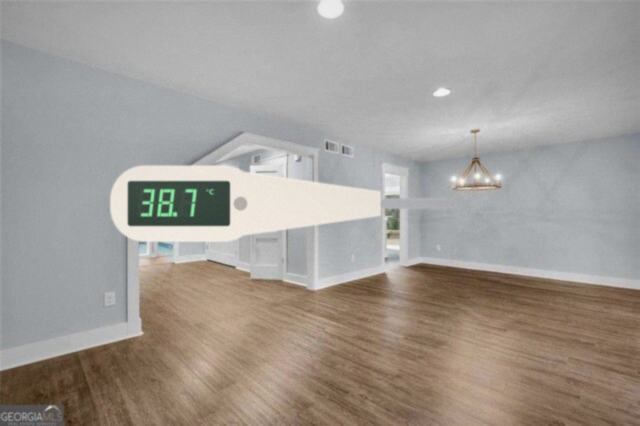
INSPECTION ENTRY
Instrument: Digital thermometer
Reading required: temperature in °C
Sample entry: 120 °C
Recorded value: 38.7 °C
